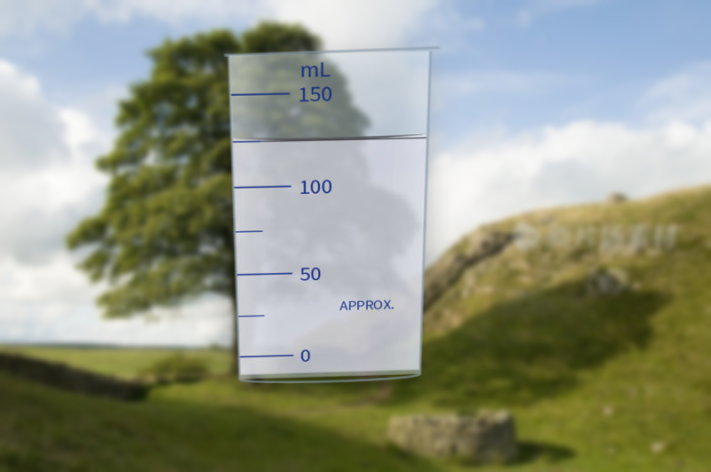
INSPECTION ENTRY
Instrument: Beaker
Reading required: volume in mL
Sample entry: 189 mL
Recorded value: 125 mL
